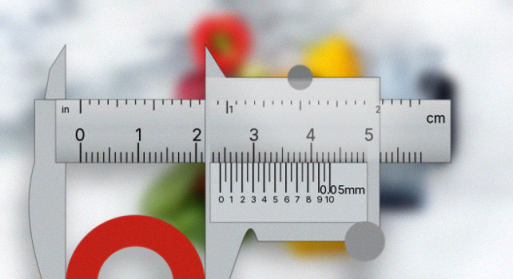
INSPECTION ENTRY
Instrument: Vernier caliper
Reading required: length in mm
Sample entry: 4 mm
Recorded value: 24.2 mm
